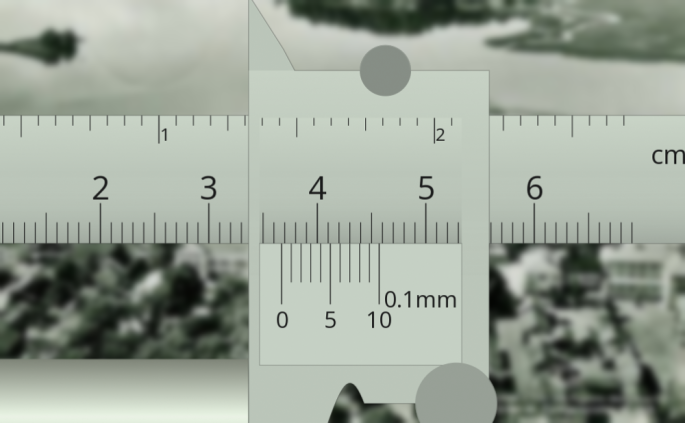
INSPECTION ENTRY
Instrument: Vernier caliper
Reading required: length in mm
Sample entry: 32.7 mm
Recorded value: 36.7 mm
